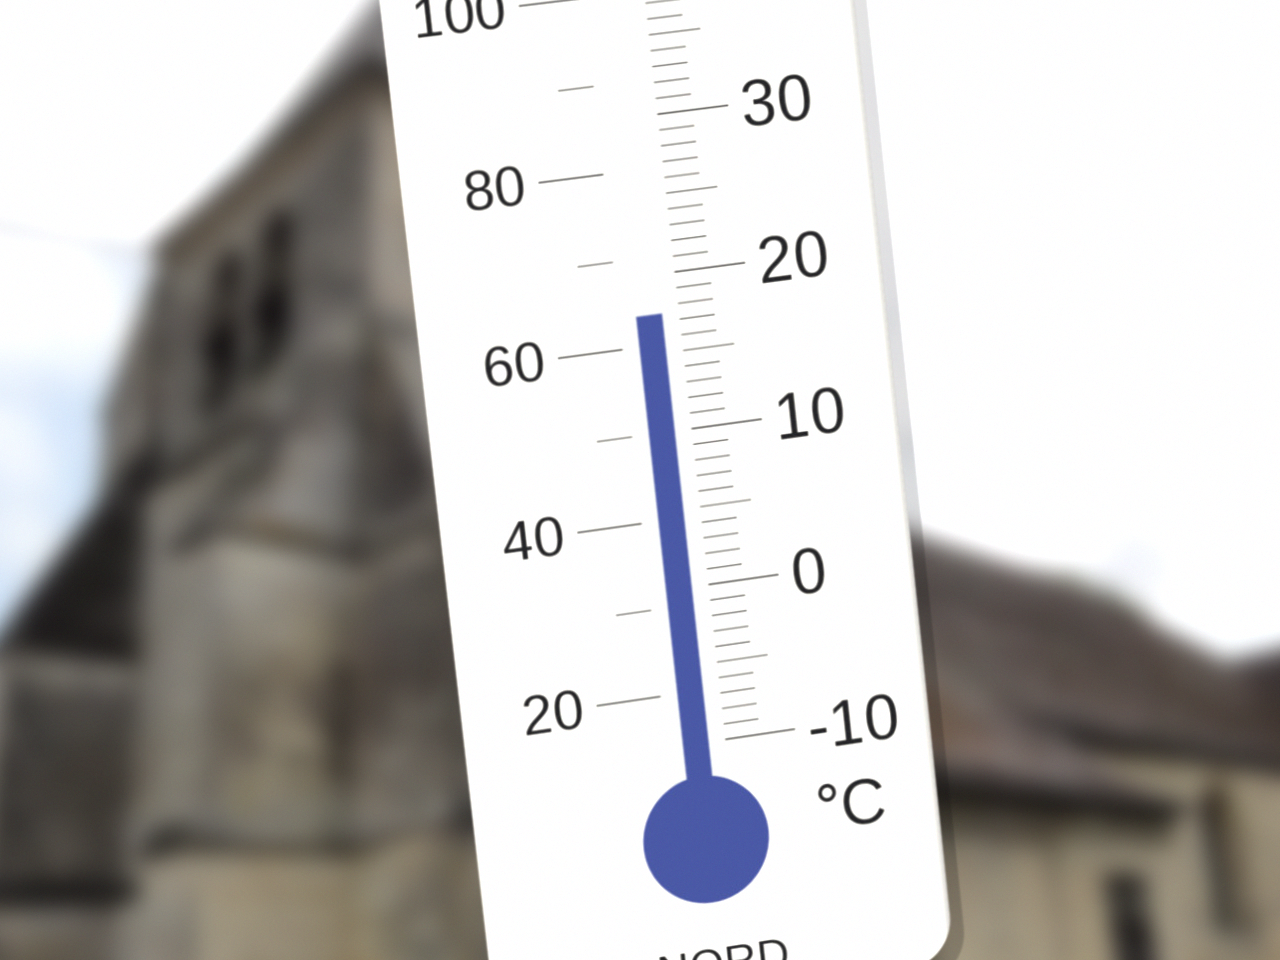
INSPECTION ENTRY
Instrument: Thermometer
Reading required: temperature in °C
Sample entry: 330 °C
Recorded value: 17.5 °C
